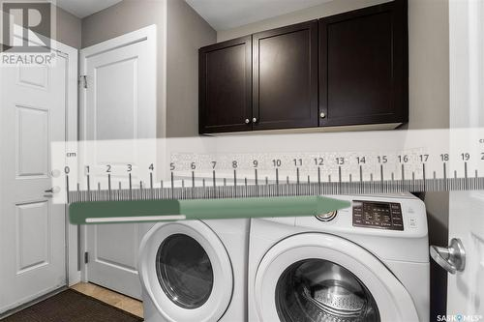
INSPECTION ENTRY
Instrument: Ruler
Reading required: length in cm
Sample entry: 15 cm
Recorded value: 14 cm
